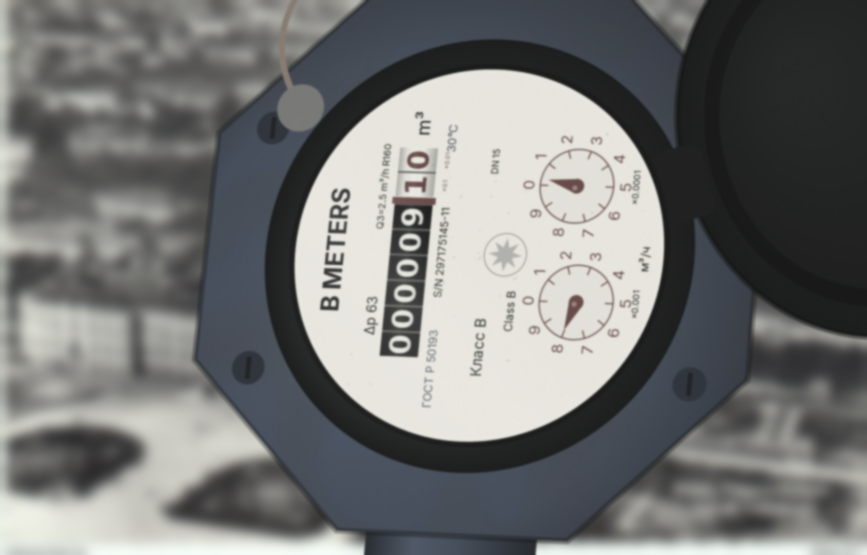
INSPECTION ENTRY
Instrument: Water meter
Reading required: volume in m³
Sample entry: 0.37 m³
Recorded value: 9.1080 m³
